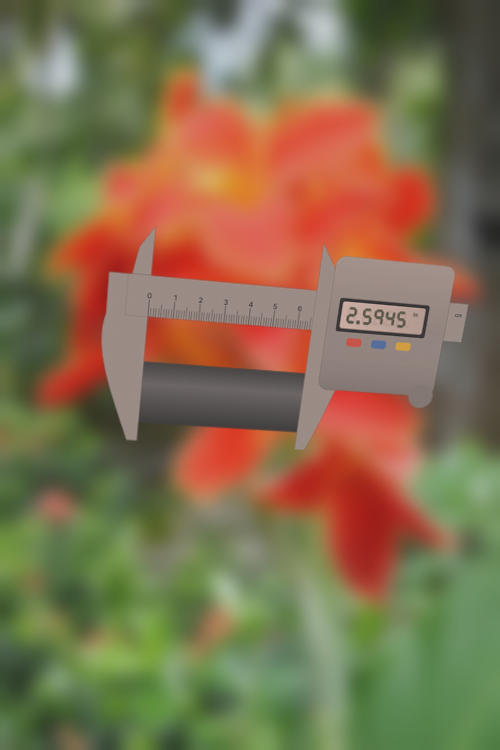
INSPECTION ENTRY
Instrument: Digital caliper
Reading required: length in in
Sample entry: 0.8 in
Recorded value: 2.5945 in
